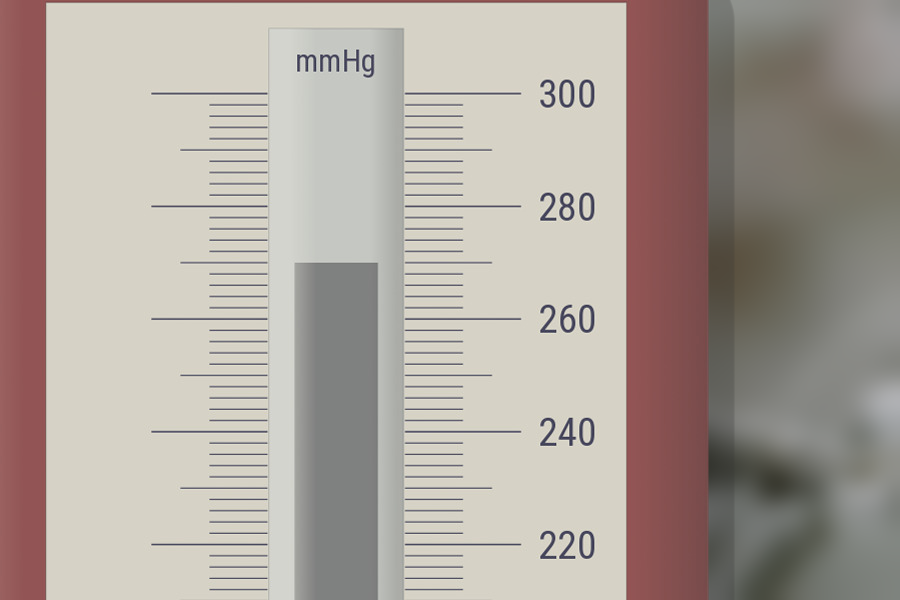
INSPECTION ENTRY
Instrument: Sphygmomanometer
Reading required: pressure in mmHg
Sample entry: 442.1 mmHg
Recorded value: 270 mmHg
